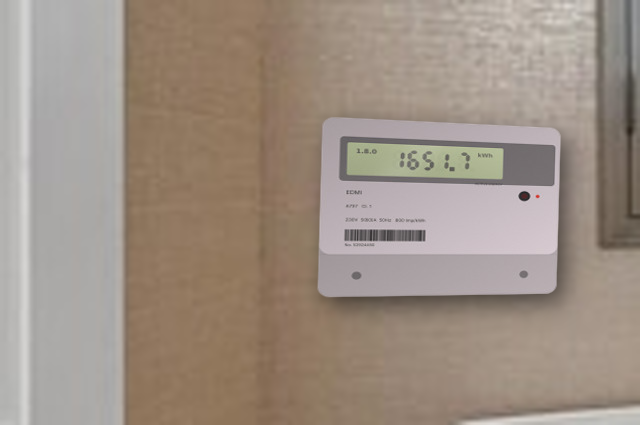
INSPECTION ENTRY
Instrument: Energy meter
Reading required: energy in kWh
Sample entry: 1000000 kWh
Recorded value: 1651.7 kWh
